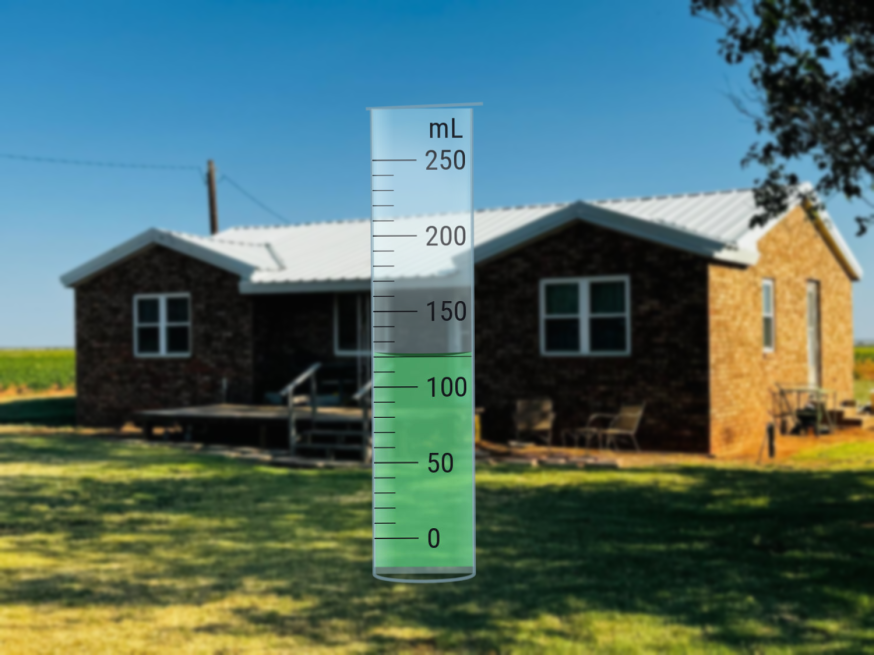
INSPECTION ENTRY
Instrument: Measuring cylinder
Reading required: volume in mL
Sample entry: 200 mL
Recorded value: 120 mL
